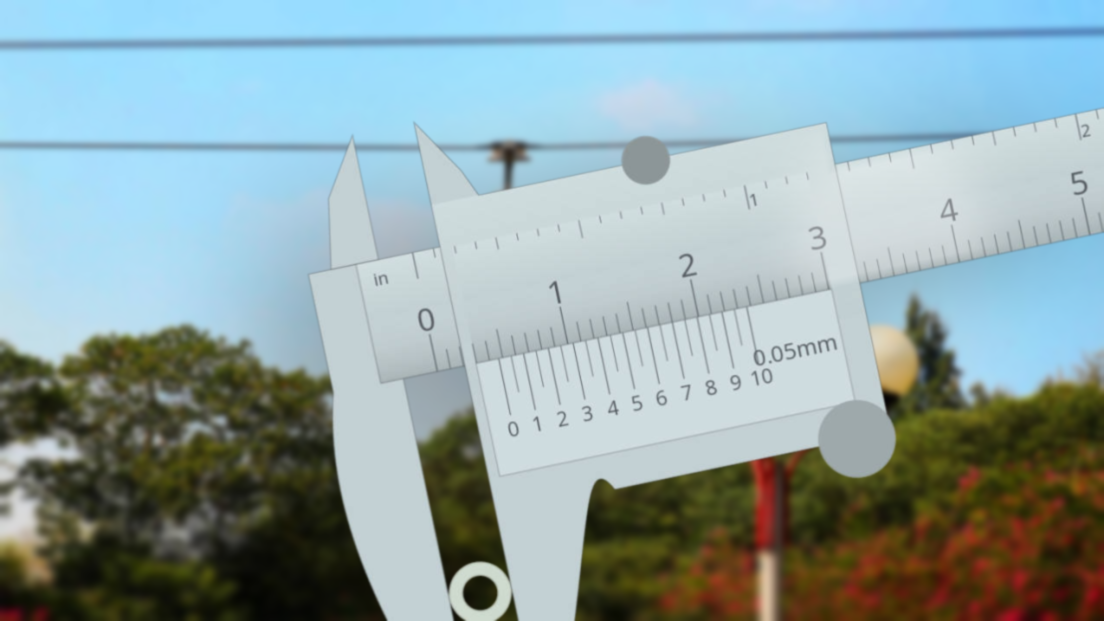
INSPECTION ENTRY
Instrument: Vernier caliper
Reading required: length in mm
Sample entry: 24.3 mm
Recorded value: 4.7 mm
